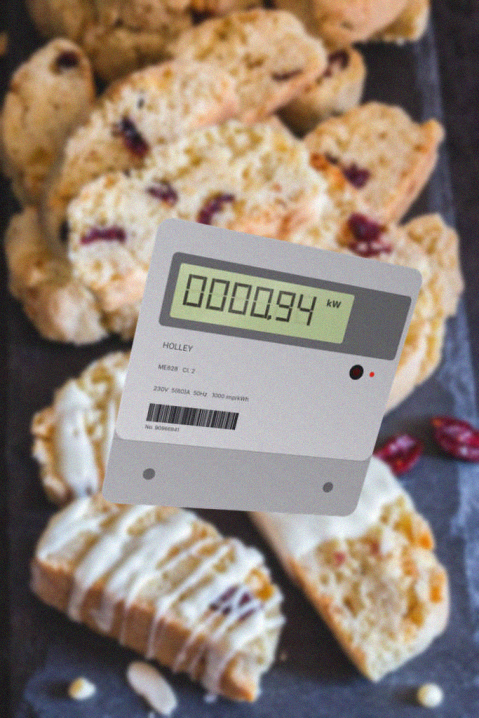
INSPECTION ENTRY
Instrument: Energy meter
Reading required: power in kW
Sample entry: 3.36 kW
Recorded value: 0.94 kW
